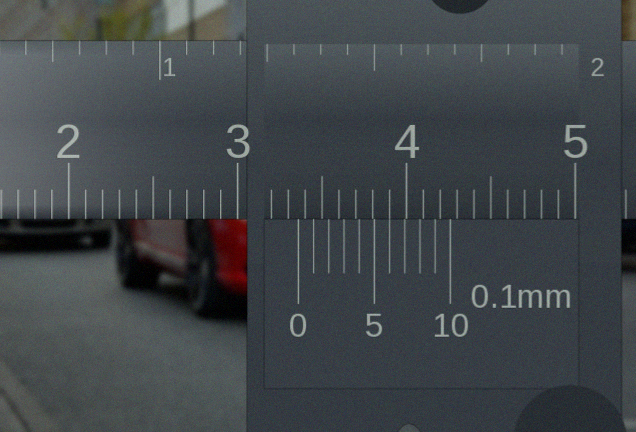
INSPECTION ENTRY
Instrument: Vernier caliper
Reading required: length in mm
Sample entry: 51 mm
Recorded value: 33.6 mm
